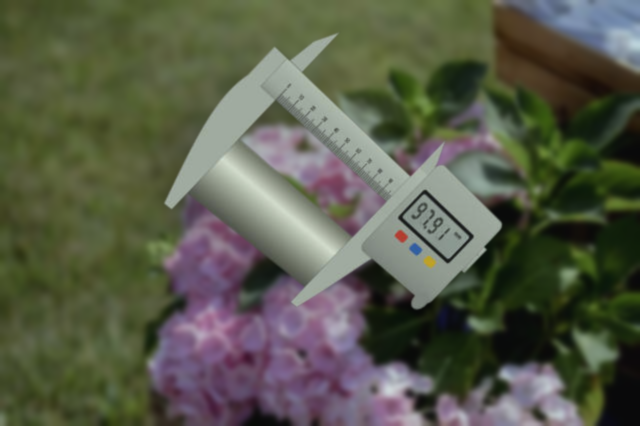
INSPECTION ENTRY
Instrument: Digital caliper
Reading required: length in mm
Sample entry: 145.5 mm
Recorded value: 97.91 mm
